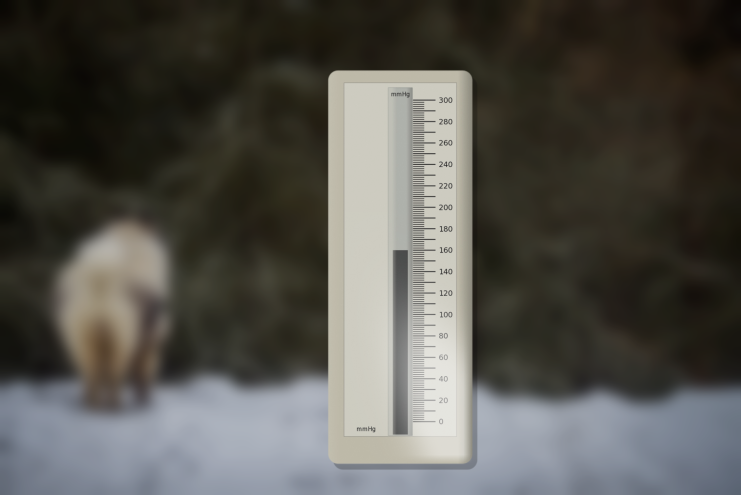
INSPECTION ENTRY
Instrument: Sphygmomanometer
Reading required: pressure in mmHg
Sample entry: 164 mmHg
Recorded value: 160 mmHg
